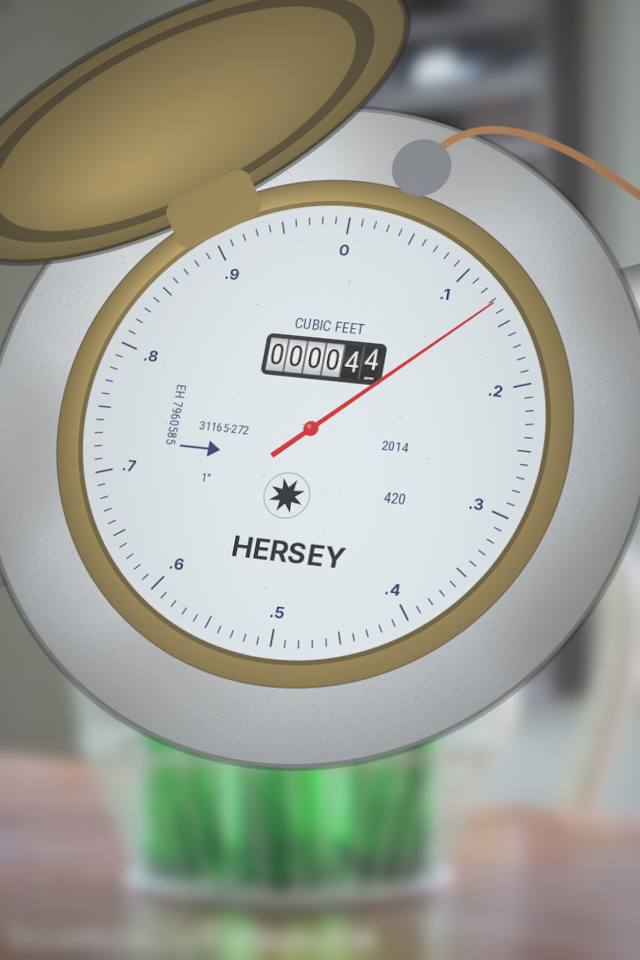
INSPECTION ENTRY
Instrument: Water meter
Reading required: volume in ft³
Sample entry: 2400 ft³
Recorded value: 44.13 ft³
